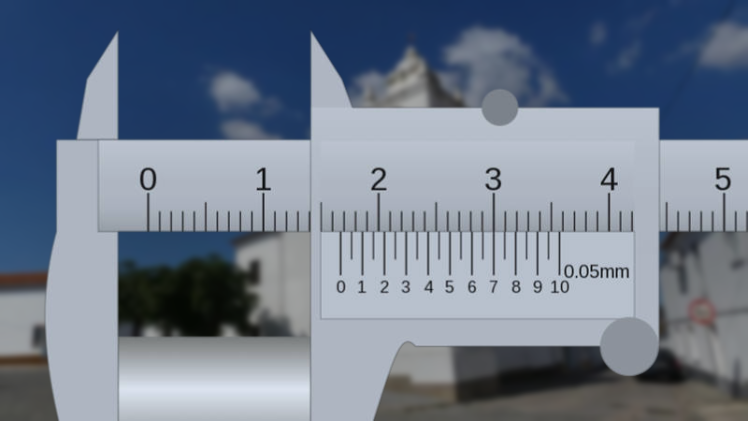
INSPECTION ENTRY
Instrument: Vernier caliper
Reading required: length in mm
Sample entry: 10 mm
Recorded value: 16.7 mm
